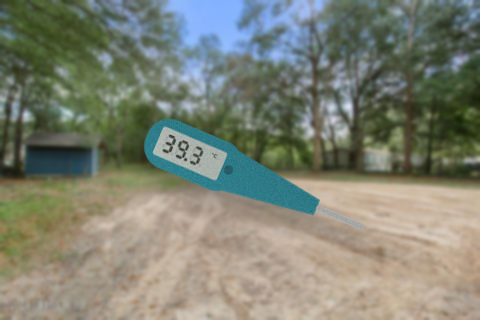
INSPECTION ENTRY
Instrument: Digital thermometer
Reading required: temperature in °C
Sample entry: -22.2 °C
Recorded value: 39.3 °C
